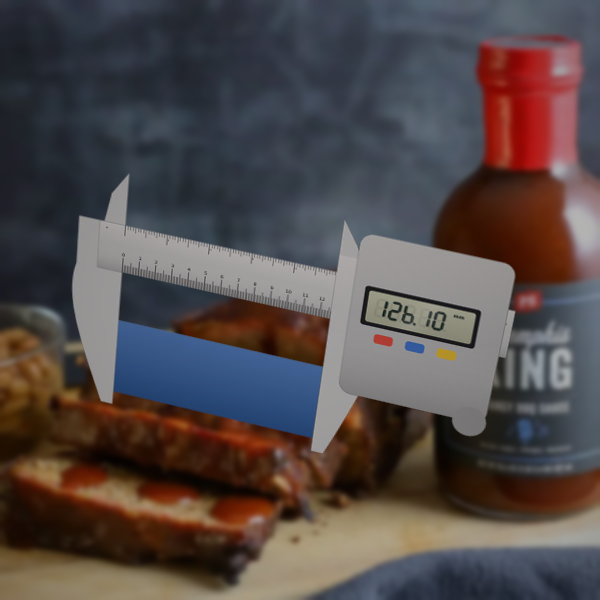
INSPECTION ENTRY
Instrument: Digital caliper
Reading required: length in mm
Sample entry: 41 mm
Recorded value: 126.10 mm
